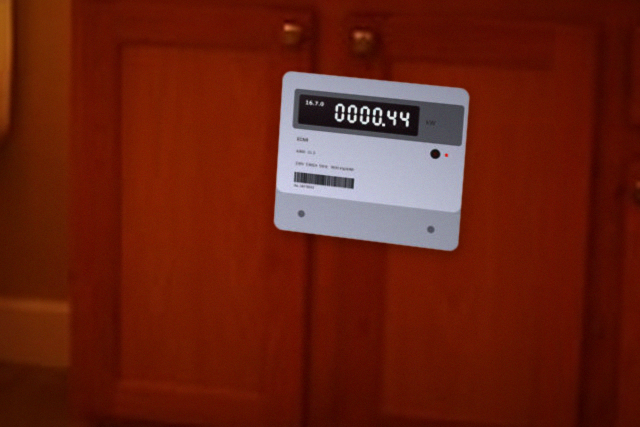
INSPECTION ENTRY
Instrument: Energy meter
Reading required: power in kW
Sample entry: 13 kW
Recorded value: 0.44 kW
